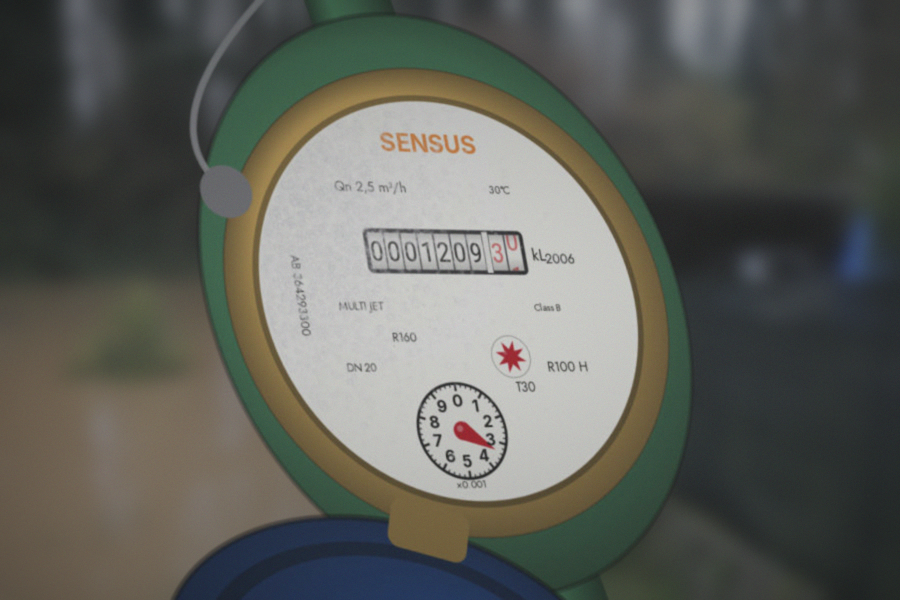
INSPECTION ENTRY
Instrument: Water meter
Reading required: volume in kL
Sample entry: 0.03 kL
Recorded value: 1209.303 kL
